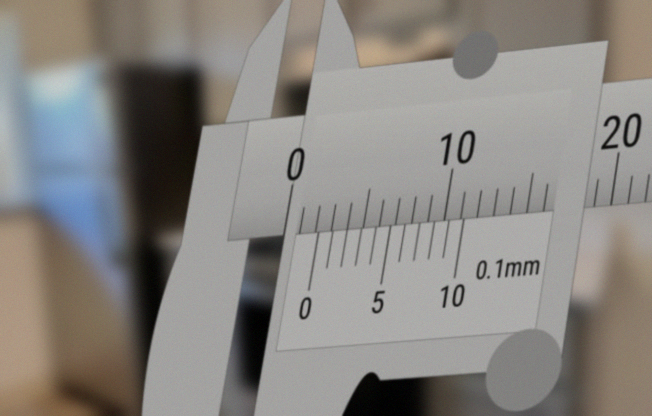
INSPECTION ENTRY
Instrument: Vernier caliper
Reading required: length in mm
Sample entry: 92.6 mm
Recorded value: 2.2 mm
